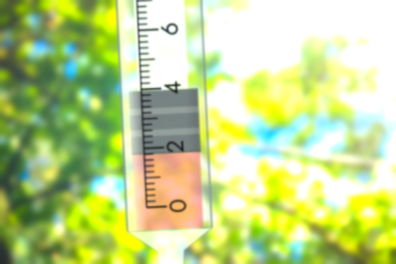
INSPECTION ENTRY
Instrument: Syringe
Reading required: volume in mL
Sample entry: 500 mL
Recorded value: 1.8 mL
